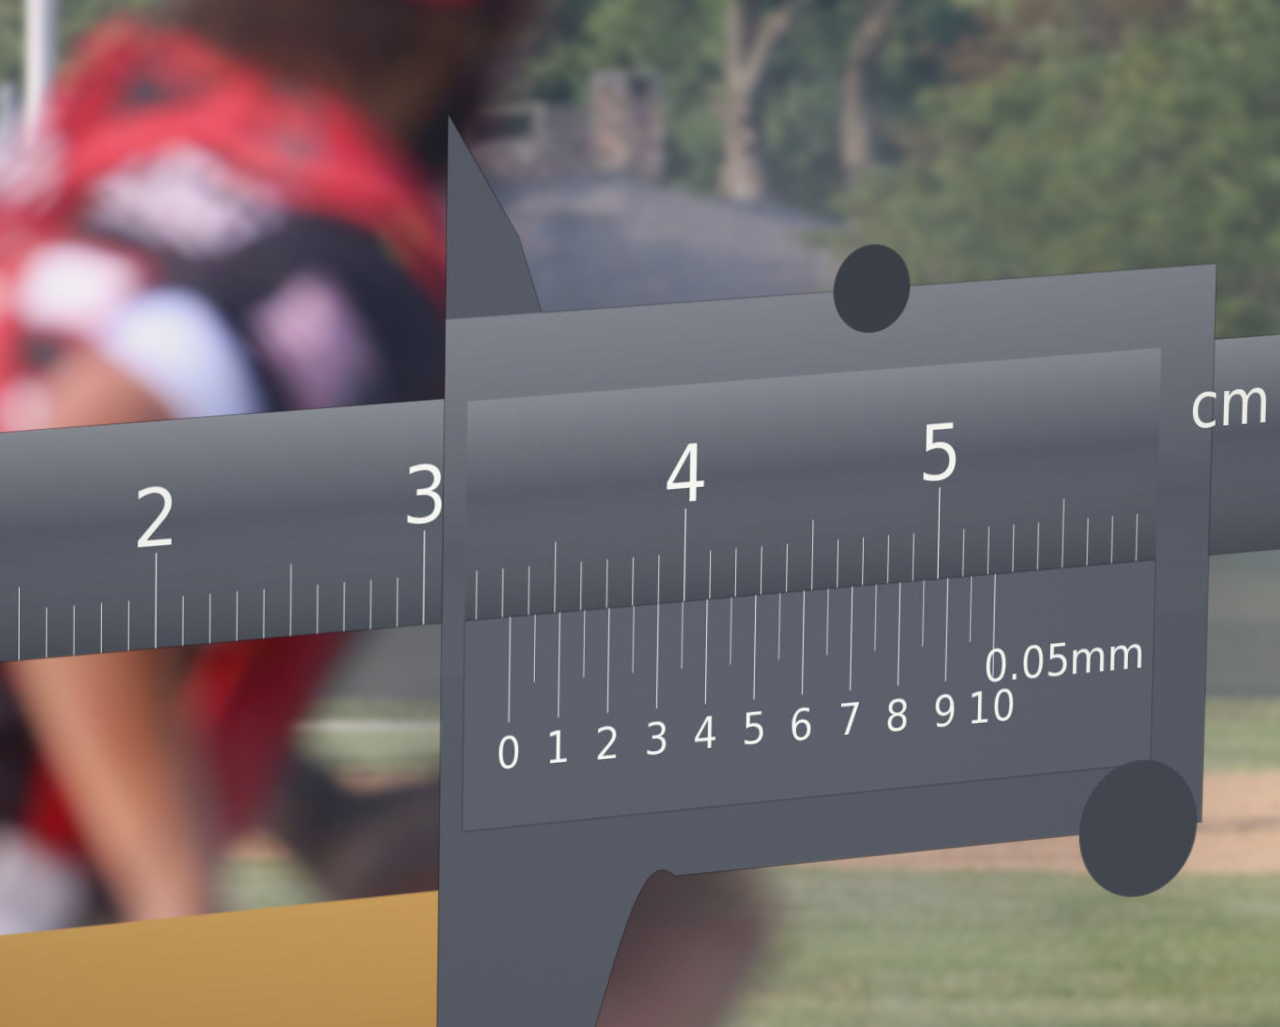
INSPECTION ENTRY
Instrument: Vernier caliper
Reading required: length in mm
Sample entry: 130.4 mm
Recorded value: 33.3 mm
